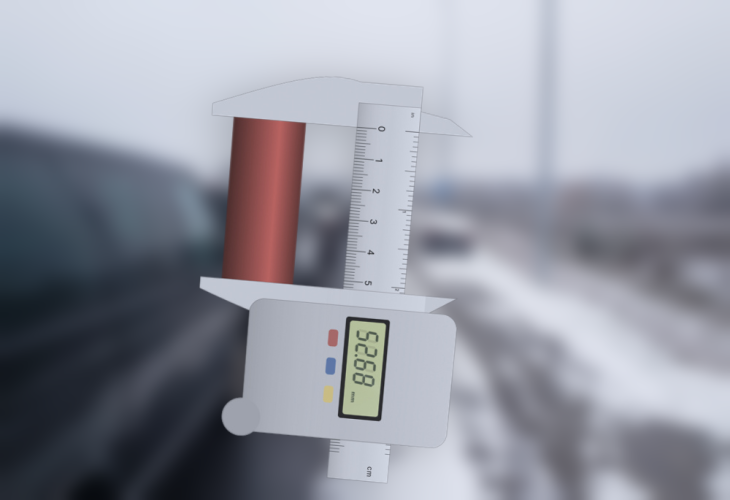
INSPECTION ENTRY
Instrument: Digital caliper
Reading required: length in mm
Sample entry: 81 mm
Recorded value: 52.68 mm
